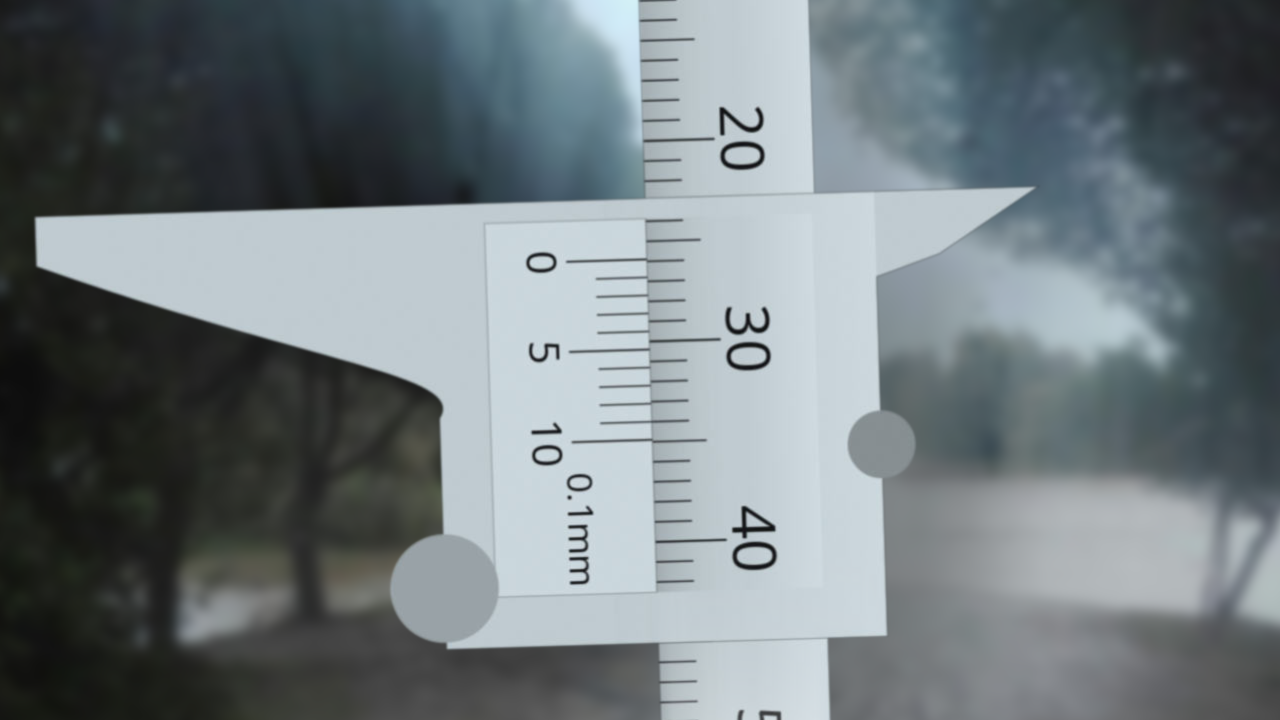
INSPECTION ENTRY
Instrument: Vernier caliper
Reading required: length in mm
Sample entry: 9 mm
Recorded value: 25.9 mm
